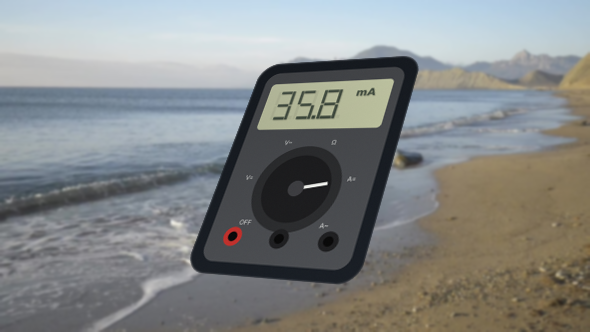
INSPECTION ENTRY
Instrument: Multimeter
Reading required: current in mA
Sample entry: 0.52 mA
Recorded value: 35.8 mA
